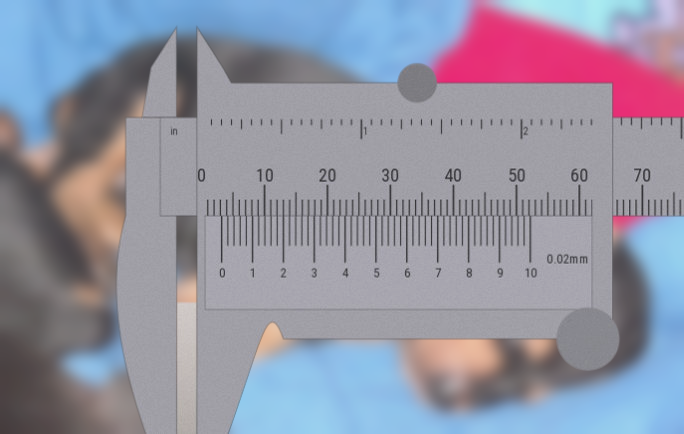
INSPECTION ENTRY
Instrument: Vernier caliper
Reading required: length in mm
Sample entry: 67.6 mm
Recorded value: 3.2 mm
